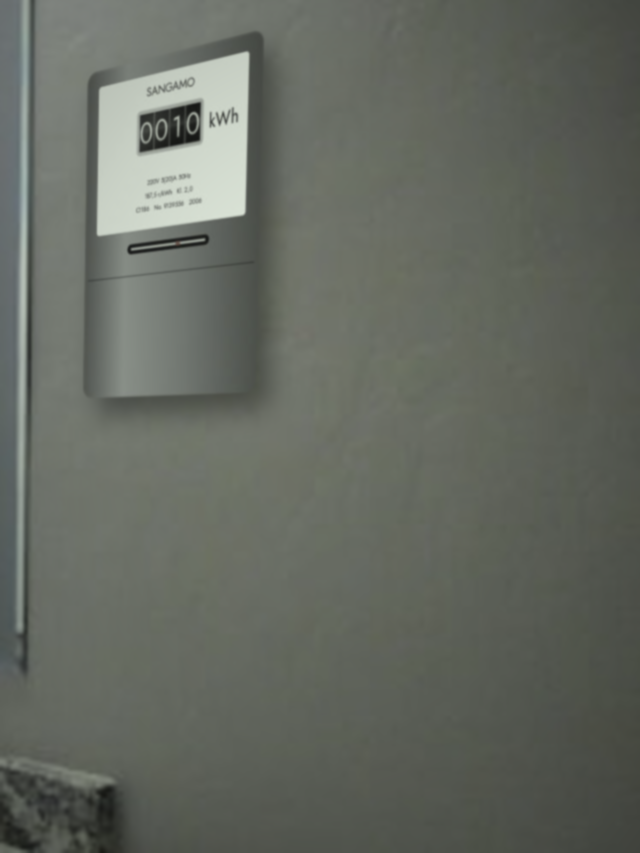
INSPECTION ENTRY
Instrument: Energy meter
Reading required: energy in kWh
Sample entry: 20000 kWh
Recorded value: 10 kWh
